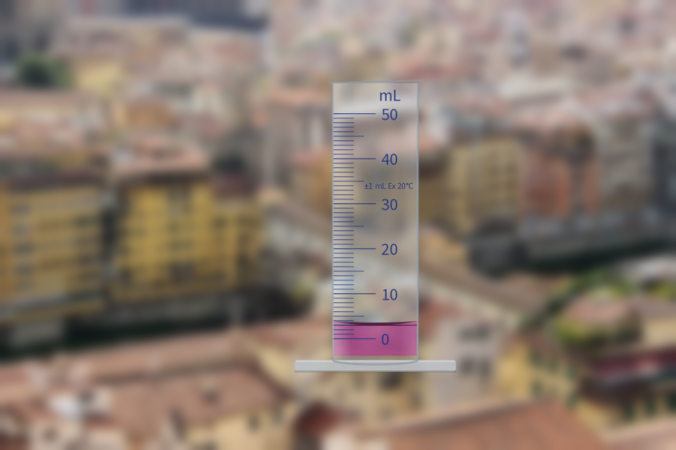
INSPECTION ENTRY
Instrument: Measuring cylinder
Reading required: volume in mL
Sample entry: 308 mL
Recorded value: 3 mL
